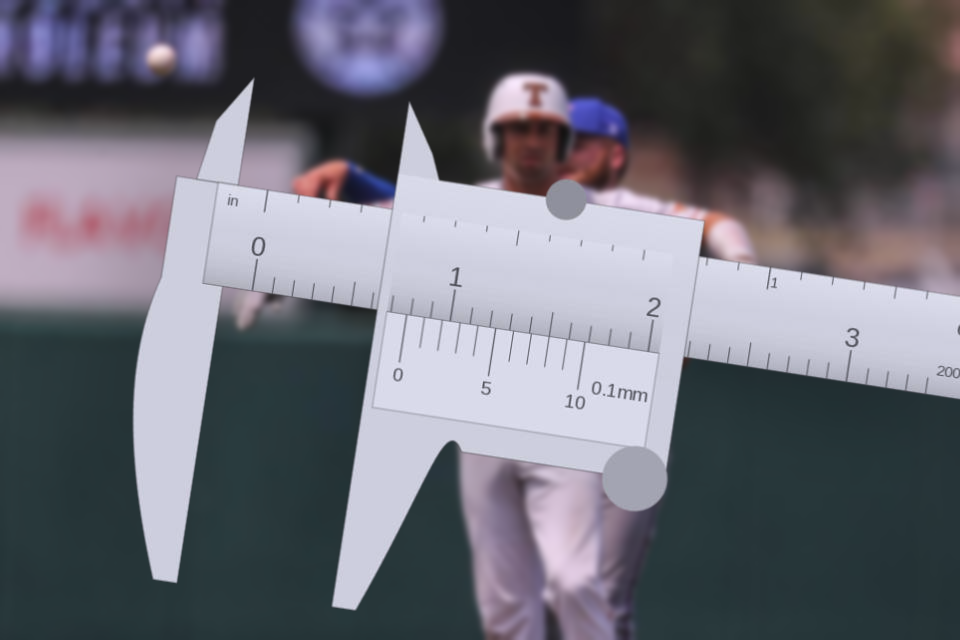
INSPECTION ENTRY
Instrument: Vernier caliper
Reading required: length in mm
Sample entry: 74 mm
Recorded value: 7.8 mm
